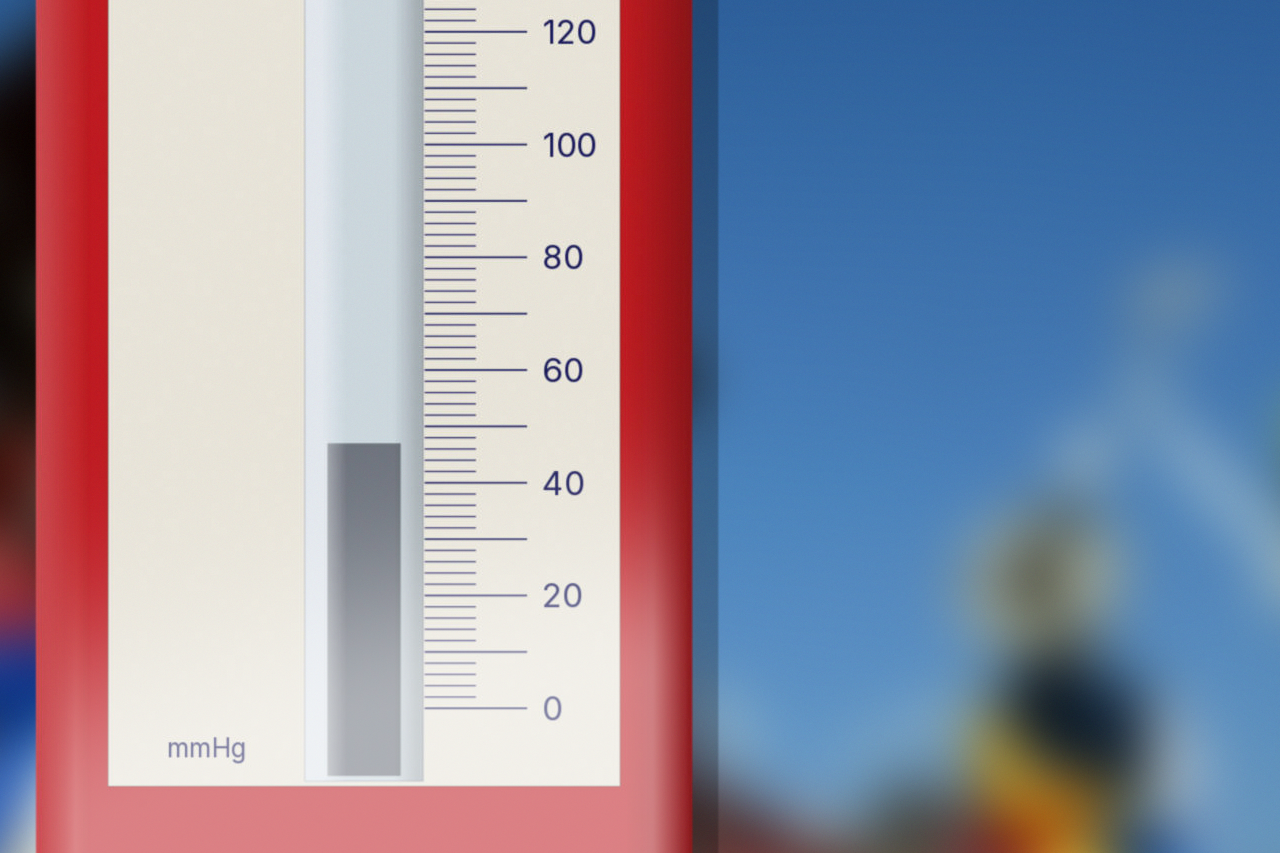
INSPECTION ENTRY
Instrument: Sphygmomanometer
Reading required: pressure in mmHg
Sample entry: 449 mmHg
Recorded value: 47 mmHg
